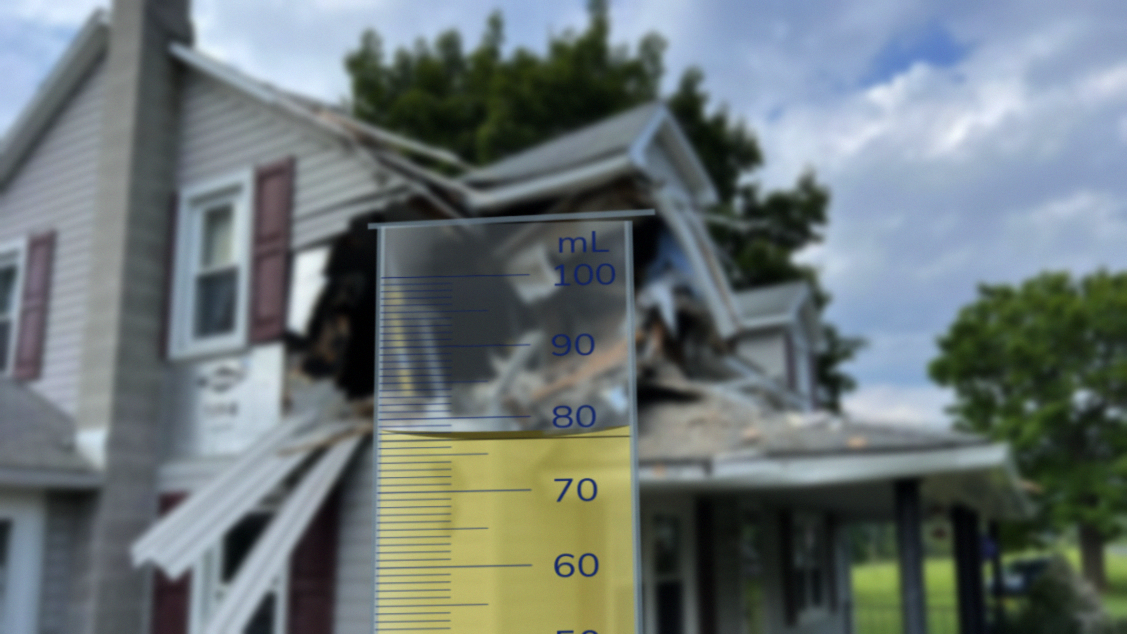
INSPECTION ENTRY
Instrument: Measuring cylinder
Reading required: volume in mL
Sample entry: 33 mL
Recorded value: 77 mL
